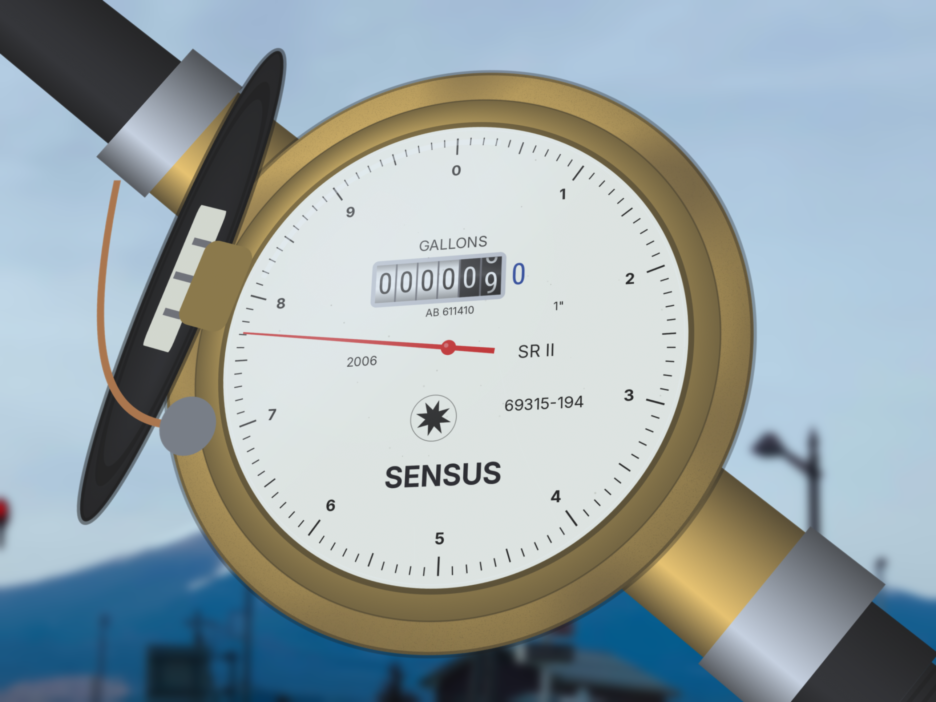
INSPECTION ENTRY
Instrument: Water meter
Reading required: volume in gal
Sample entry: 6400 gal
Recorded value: 87.7 gal
